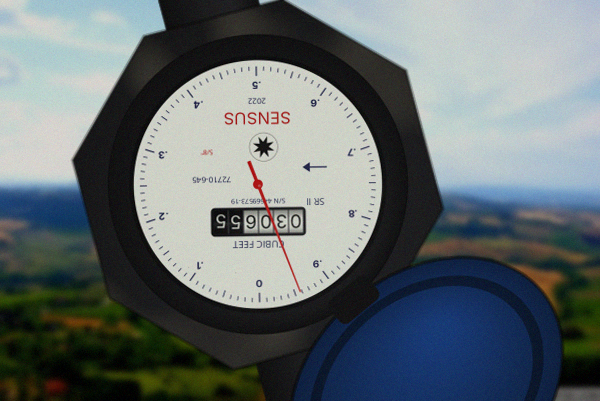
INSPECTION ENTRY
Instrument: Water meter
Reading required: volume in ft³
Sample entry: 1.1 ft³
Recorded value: 30654.94 ft³
